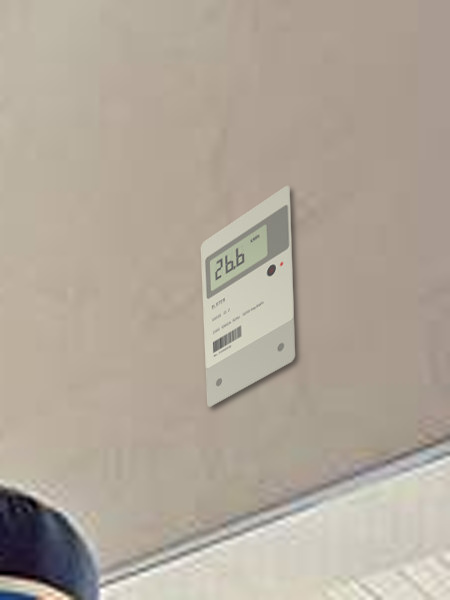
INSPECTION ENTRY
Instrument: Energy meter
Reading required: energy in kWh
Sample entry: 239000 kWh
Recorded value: 26.6 kWh
